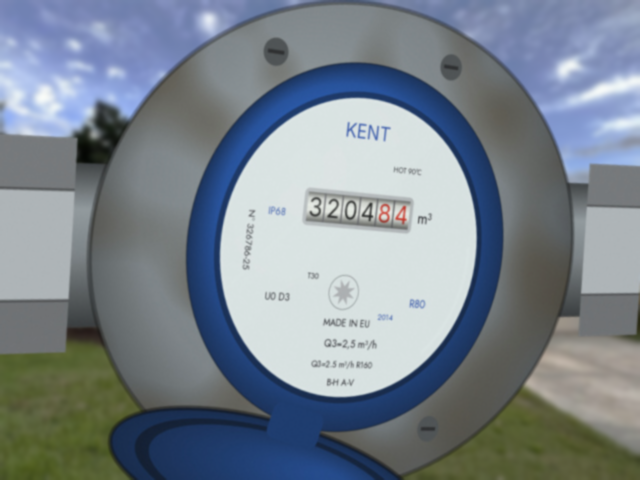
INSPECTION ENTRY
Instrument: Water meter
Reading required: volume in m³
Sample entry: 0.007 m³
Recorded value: 3204.84 m³
